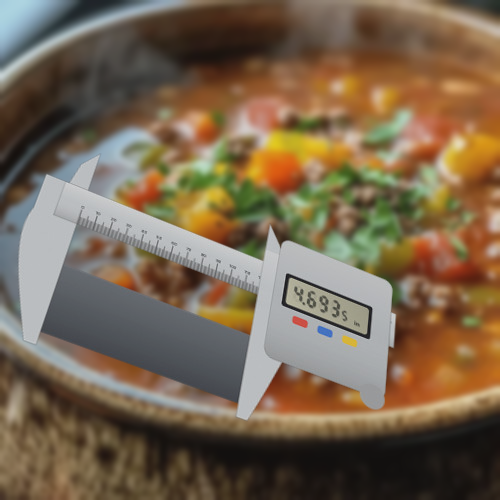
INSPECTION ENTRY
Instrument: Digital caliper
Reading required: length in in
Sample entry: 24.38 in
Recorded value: 4.6935 in
